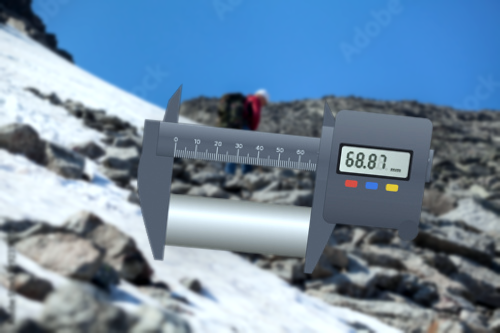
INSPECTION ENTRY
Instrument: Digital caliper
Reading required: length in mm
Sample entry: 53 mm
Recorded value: 68.87 mm
